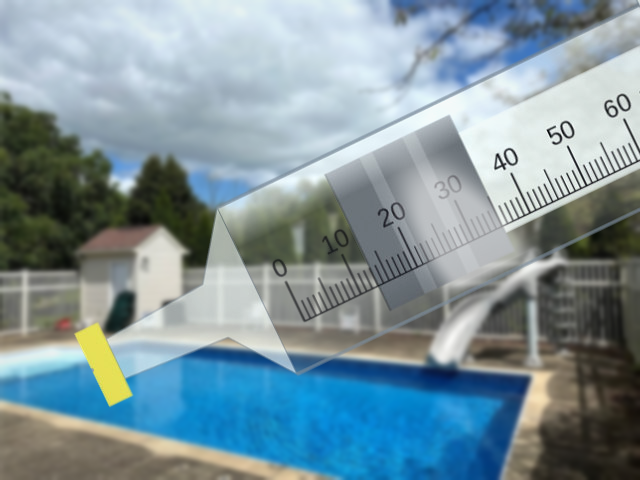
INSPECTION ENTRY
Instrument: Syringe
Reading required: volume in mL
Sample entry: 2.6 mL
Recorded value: 13 mL
